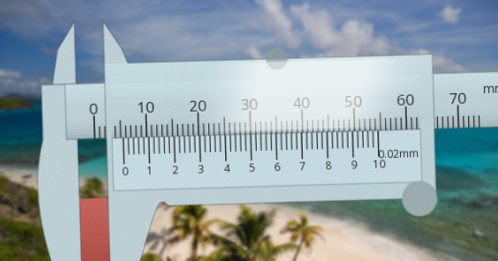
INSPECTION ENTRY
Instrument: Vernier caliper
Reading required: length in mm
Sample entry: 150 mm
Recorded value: 5.5 mm
